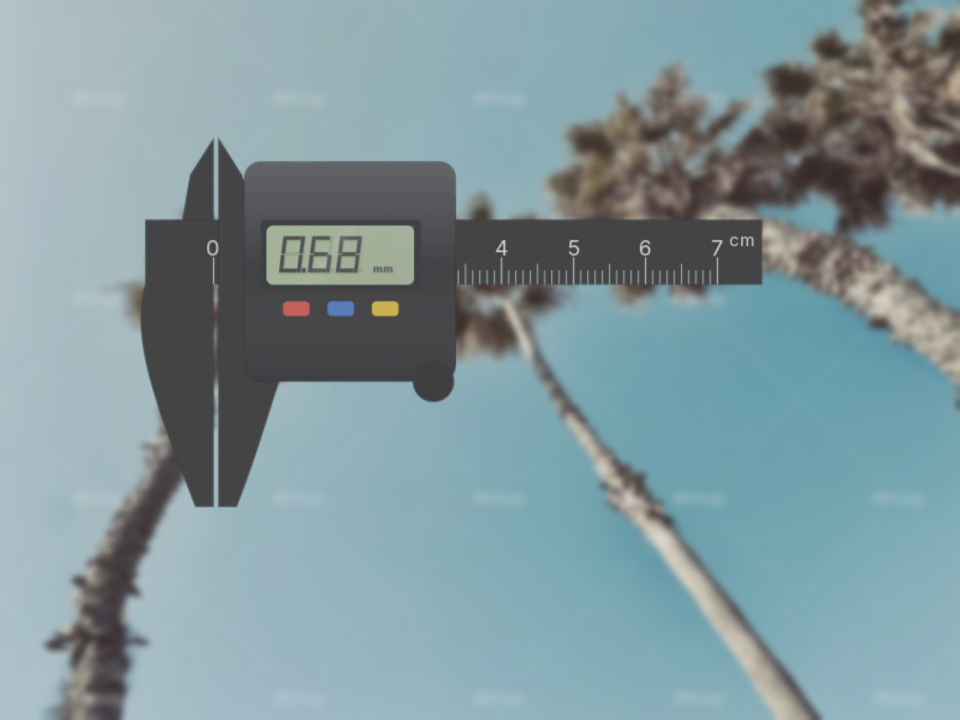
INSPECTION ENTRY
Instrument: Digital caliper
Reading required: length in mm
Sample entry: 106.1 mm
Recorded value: 0.68 mm
